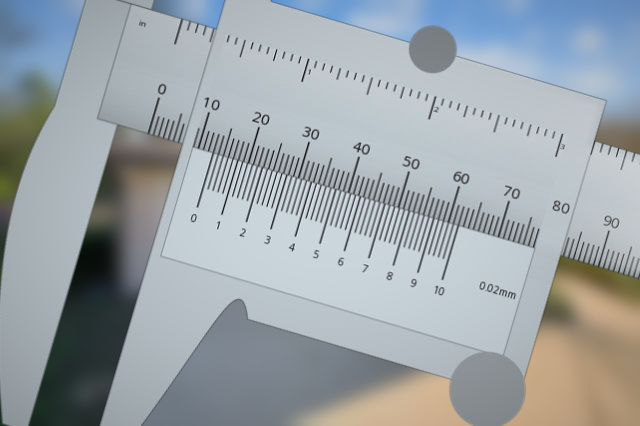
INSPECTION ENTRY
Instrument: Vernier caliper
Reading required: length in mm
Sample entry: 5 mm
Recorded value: 13.0 mm
